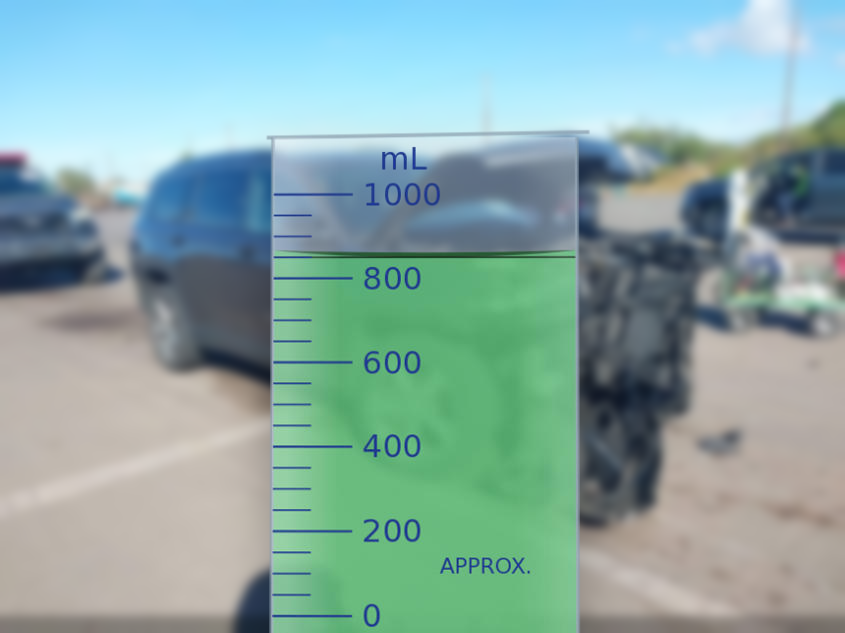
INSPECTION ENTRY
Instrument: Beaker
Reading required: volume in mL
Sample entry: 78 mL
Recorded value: 850 mL
